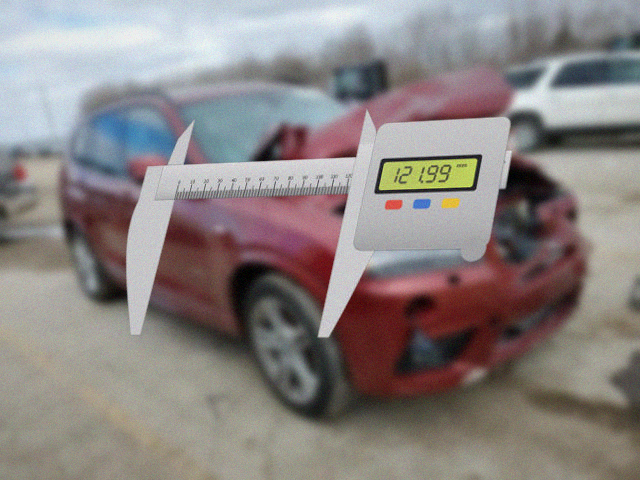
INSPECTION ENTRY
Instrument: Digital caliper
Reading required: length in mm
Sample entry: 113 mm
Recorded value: 121.99 mm
